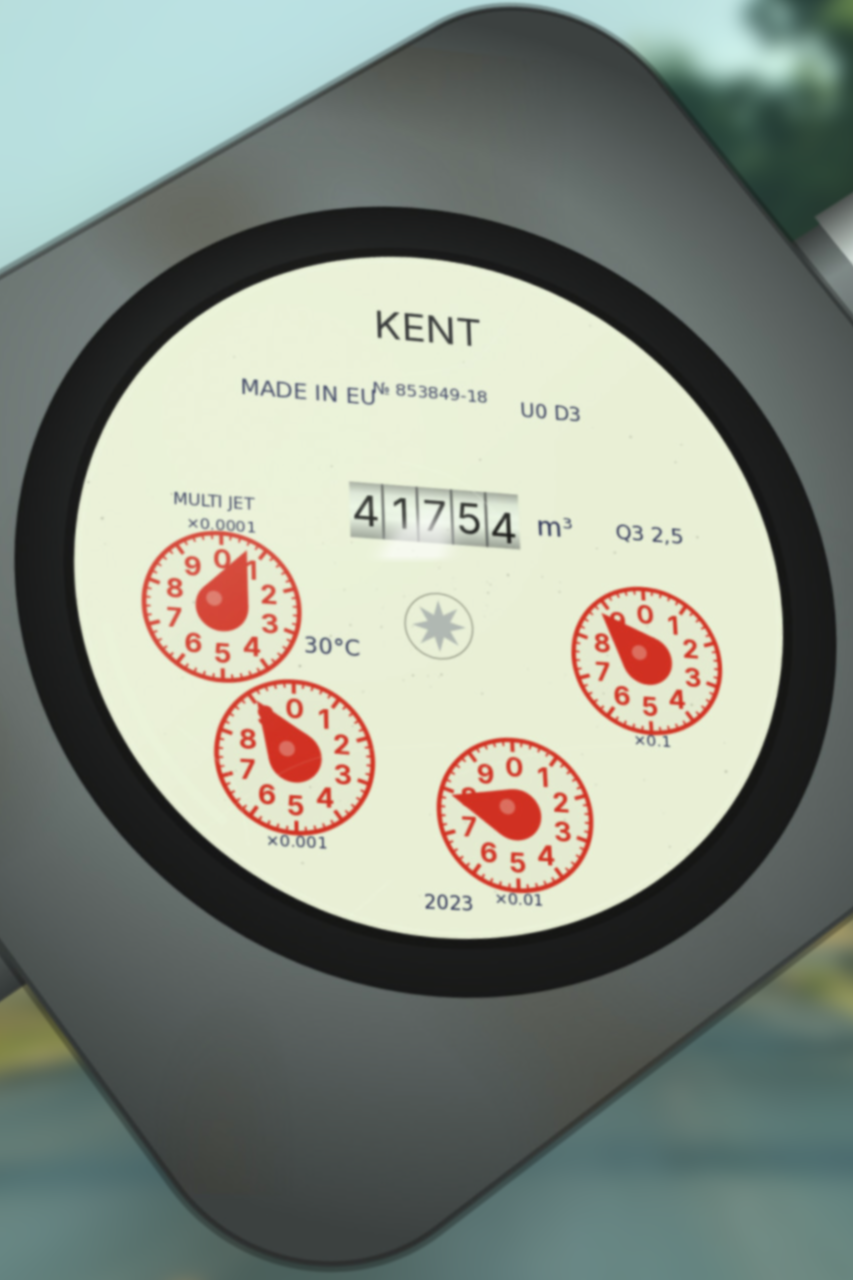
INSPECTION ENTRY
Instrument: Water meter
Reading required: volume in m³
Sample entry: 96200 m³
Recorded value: 41753.8790 m³
